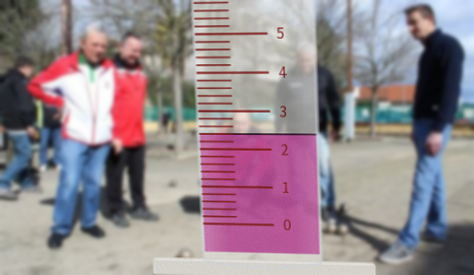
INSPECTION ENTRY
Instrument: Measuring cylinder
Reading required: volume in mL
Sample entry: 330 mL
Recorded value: 2.4 mL
